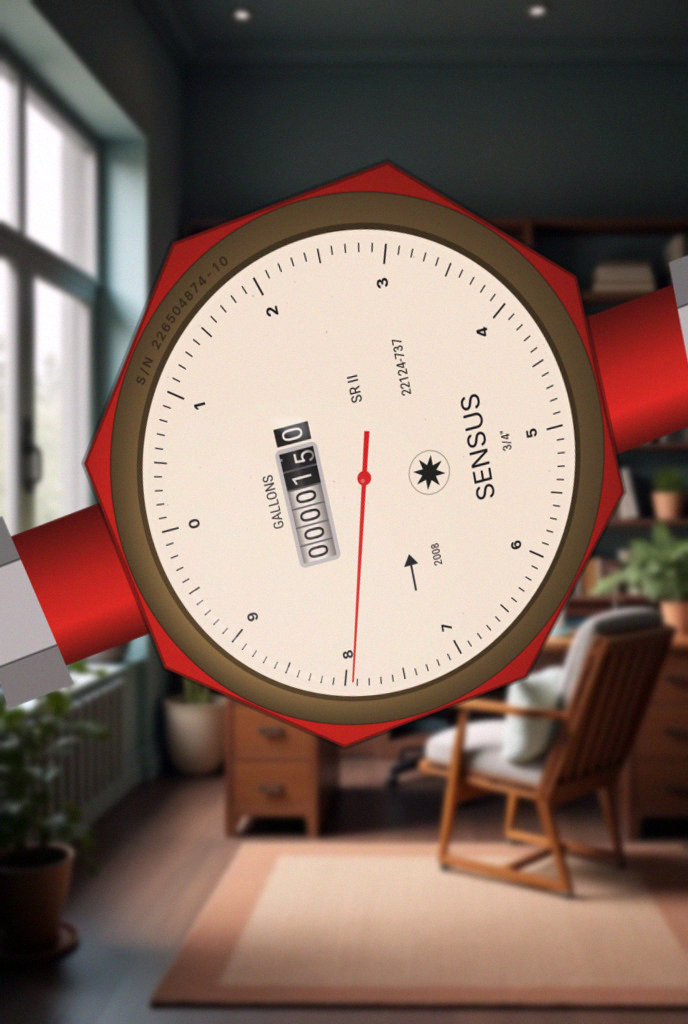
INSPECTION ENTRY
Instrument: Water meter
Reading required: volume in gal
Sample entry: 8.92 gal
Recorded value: 147.9 gal
